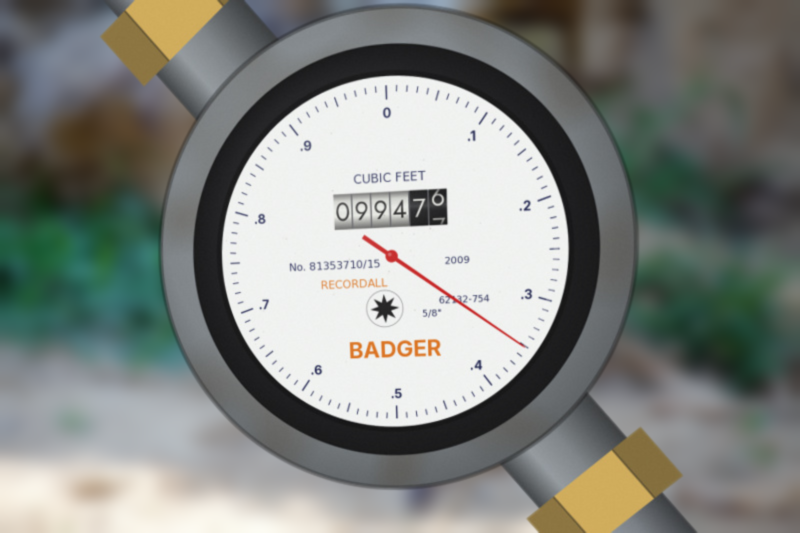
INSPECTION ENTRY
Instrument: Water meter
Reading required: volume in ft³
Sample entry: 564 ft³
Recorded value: 99476.35 ft³
